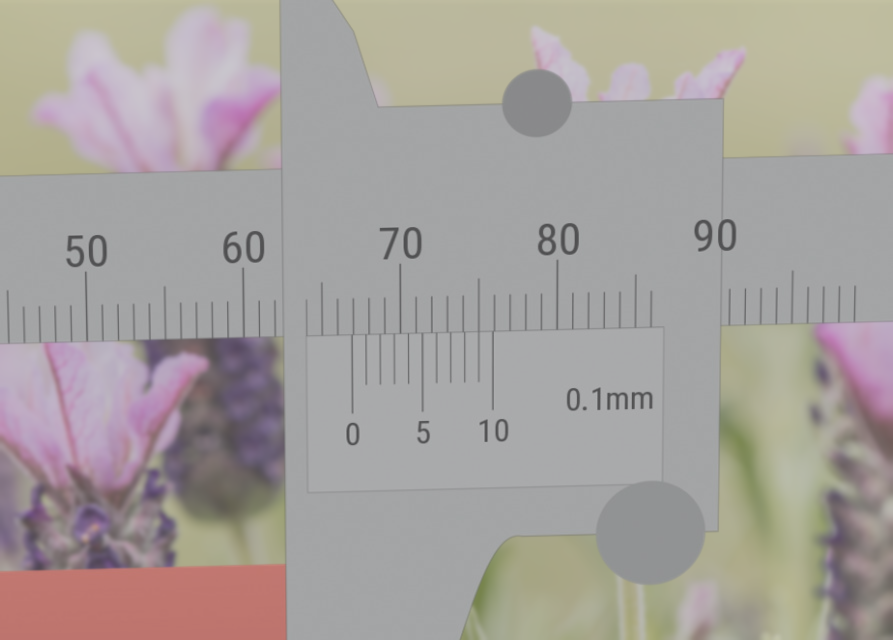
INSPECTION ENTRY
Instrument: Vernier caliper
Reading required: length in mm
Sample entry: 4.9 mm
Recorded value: 66.9 mm
